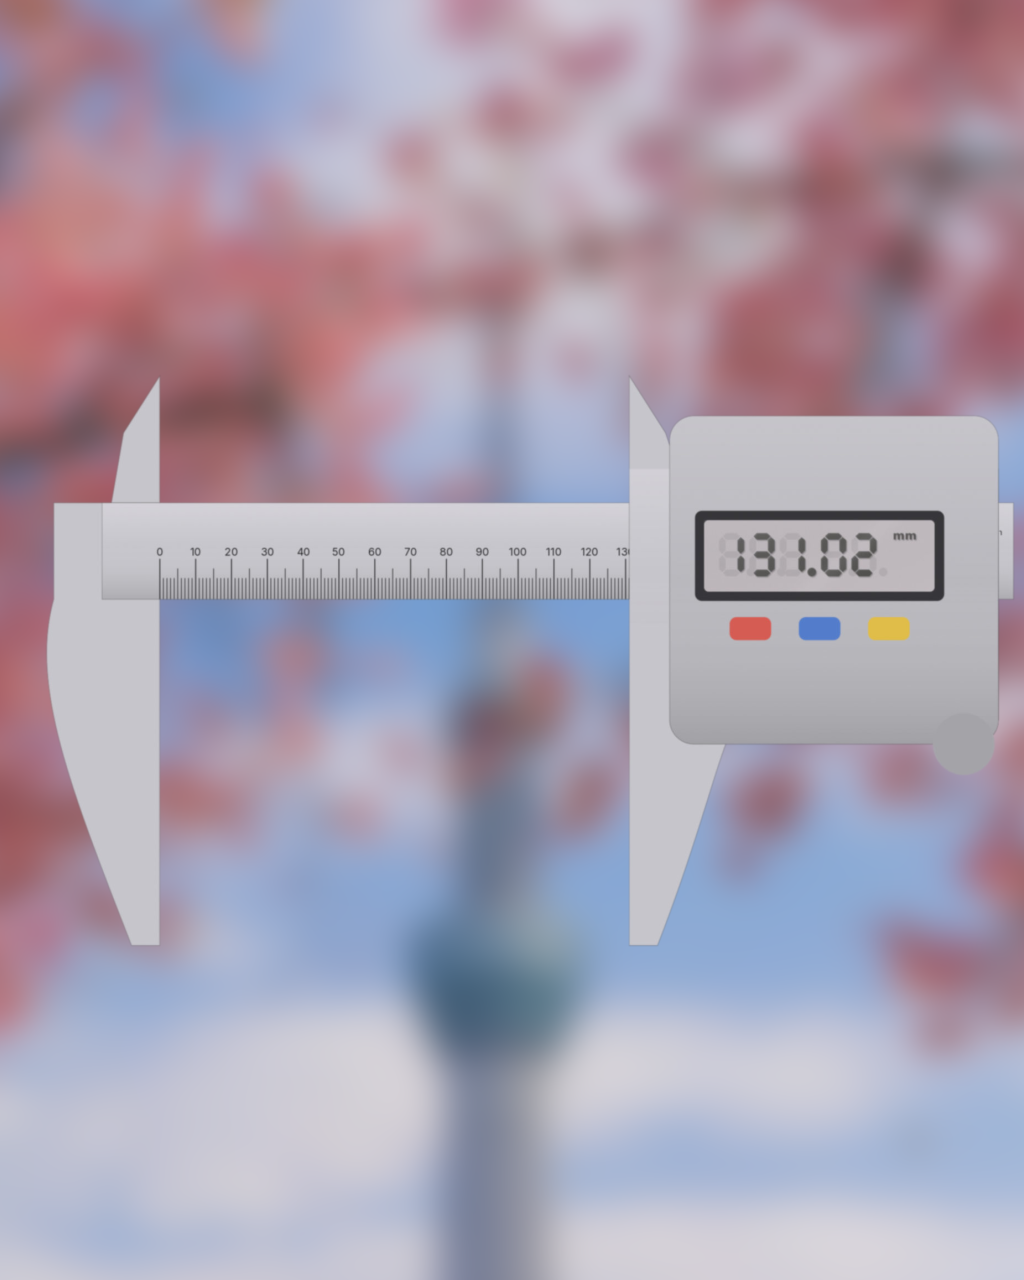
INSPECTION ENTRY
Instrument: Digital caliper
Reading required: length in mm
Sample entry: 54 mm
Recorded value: 131.02 mm
